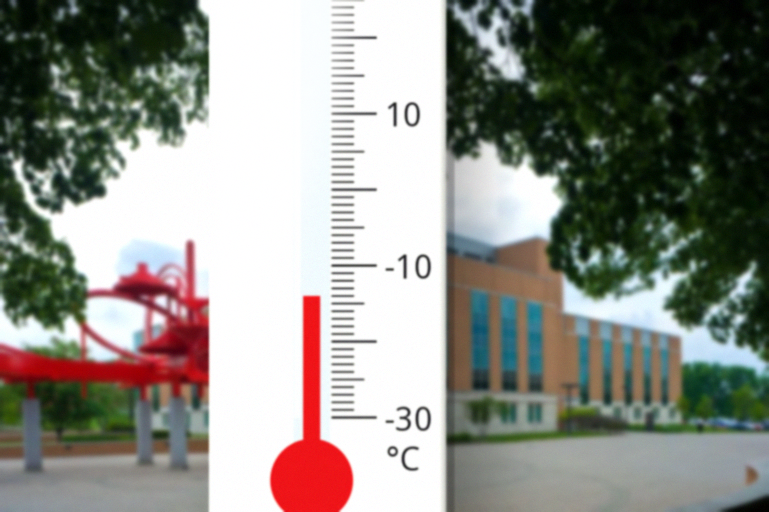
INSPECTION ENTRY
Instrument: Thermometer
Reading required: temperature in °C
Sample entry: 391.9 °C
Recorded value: -14 °C
